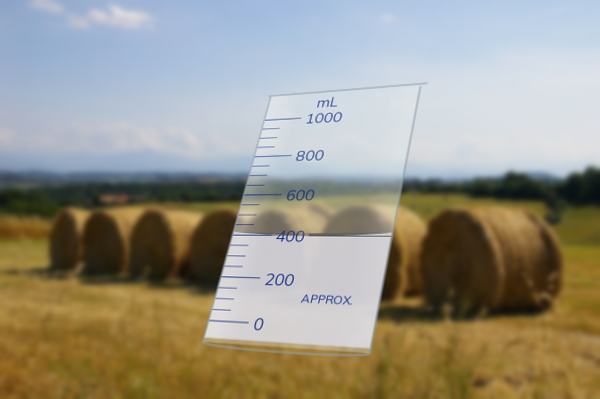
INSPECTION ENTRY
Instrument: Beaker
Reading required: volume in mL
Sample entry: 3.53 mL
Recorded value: 400 mL
